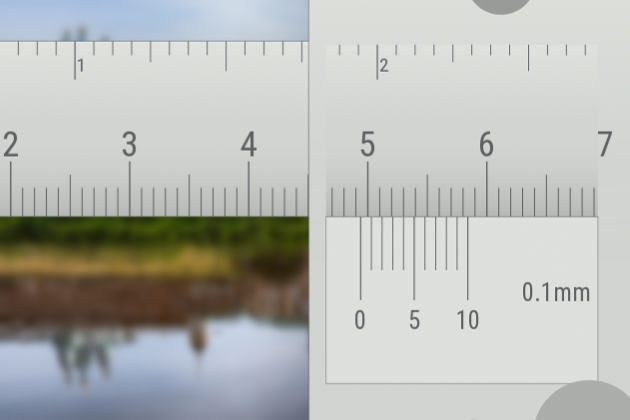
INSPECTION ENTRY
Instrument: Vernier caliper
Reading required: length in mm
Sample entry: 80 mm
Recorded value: 49.4 mm
